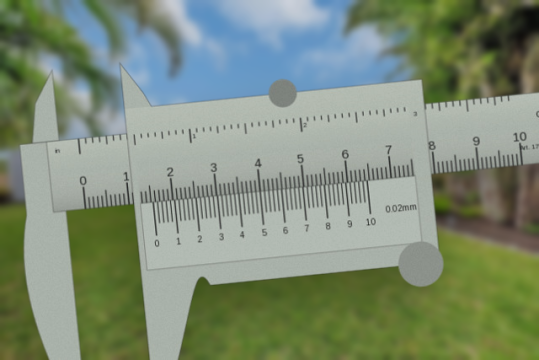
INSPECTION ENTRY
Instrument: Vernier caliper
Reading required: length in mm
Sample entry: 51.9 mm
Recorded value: 15.5 mm
